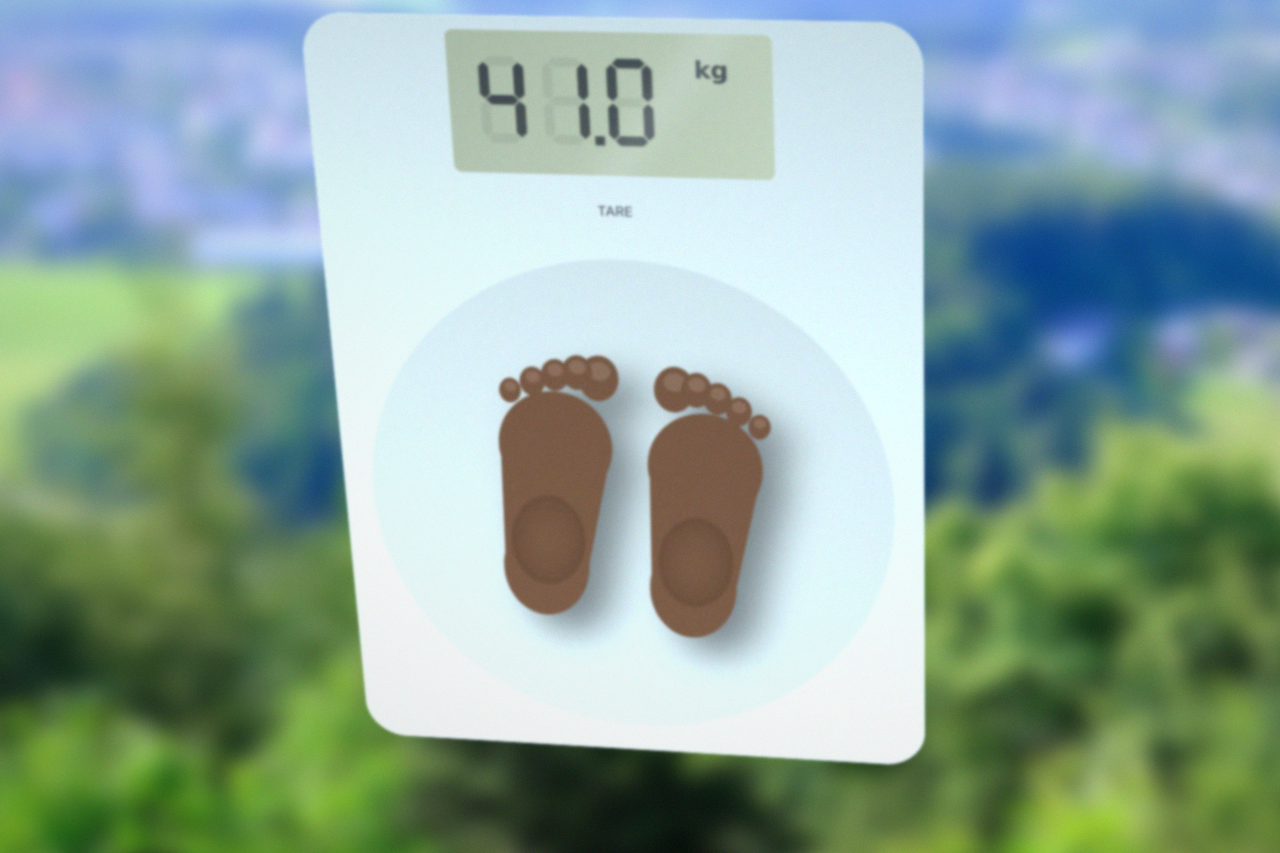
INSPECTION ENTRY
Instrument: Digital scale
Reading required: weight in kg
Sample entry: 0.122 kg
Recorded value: 41.0 kg
